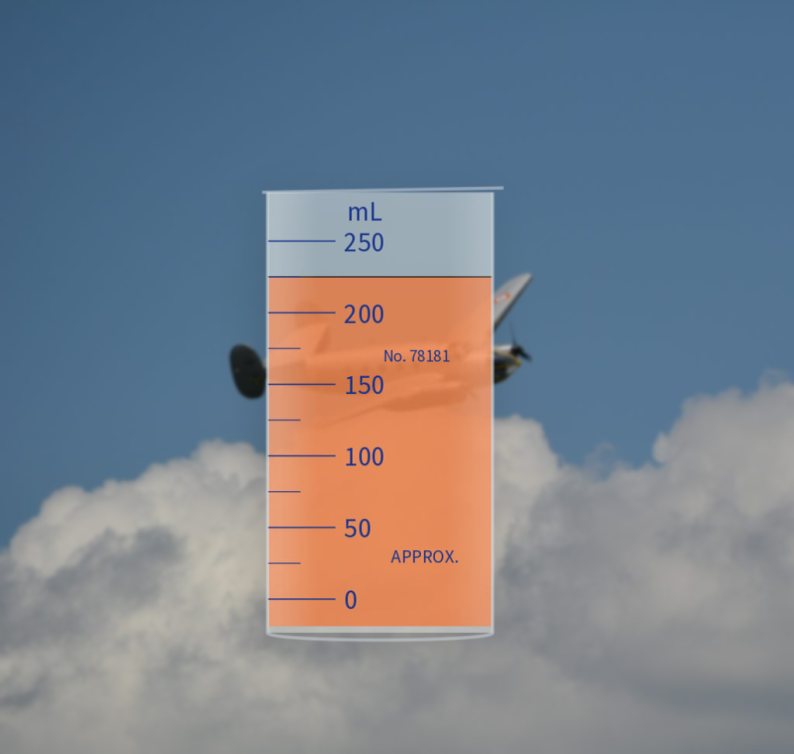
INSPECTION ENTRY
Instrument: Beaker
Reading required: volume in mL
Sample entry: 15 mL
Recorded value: 225 mL
